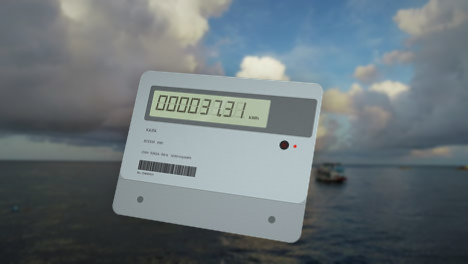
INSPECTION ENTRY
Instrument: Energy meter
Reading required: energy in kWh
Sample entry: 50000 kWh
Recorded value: 37.31 kWh
